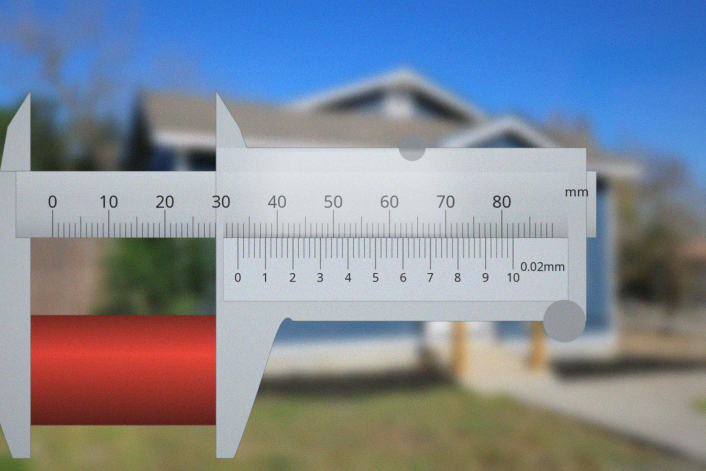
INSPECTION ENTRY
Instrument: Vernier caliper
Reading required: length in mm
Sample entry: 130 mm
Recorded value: 33.0 mm
